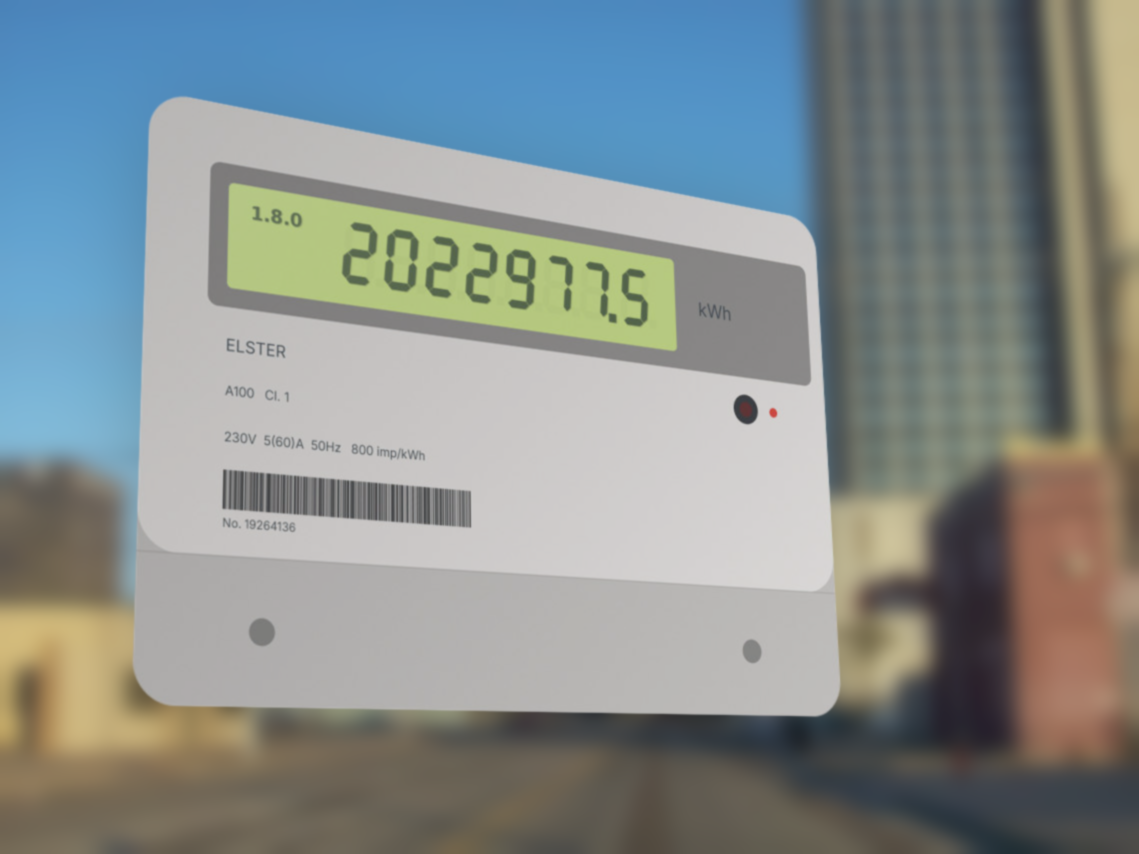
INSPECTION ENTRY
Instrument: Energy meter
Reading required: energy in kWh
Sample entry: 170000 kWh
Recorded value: 2022977.5 kWh
